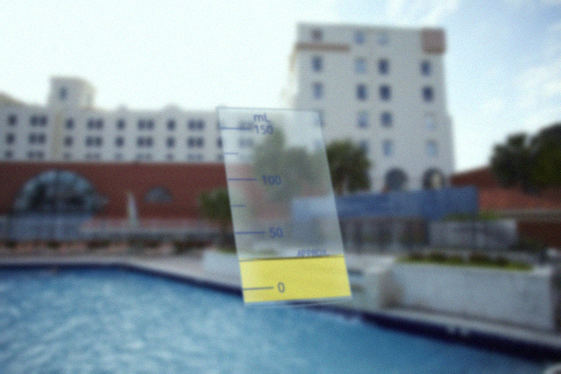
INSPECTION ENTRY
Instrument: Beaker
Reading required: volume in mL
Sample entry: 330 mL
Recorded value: 25 mL
